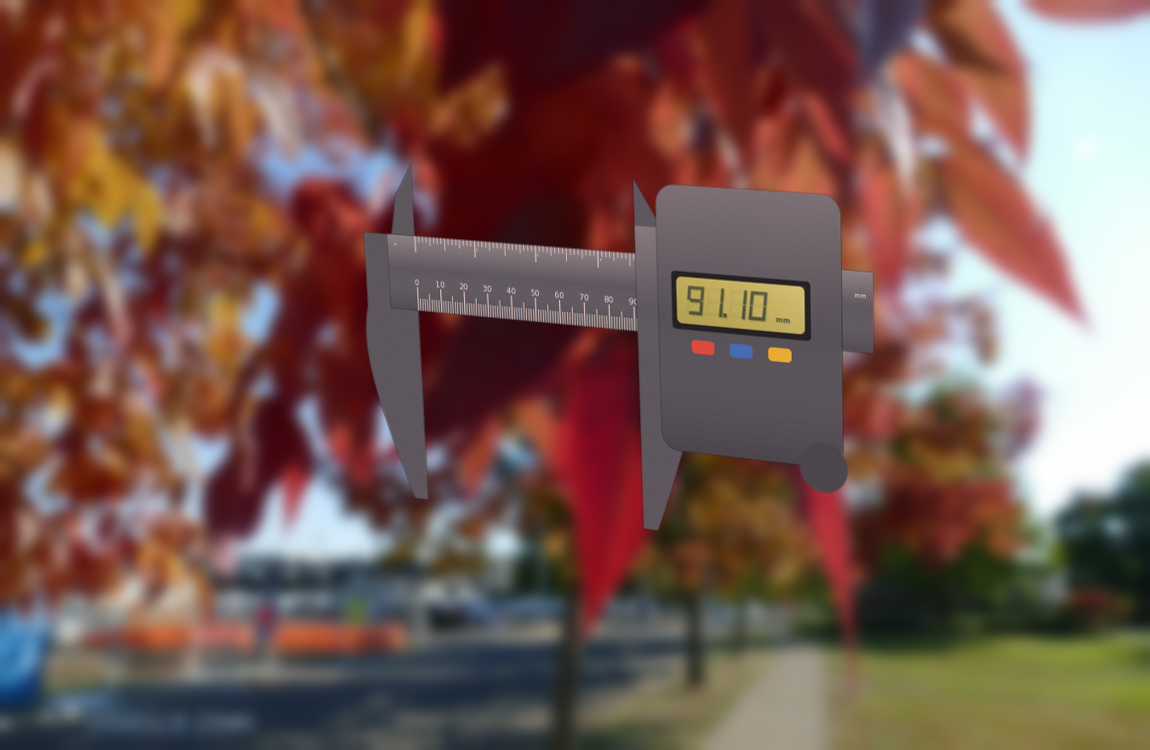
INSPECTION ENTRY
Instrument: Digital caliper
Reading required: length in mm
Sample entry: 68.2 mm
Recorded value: 91.10 mm
